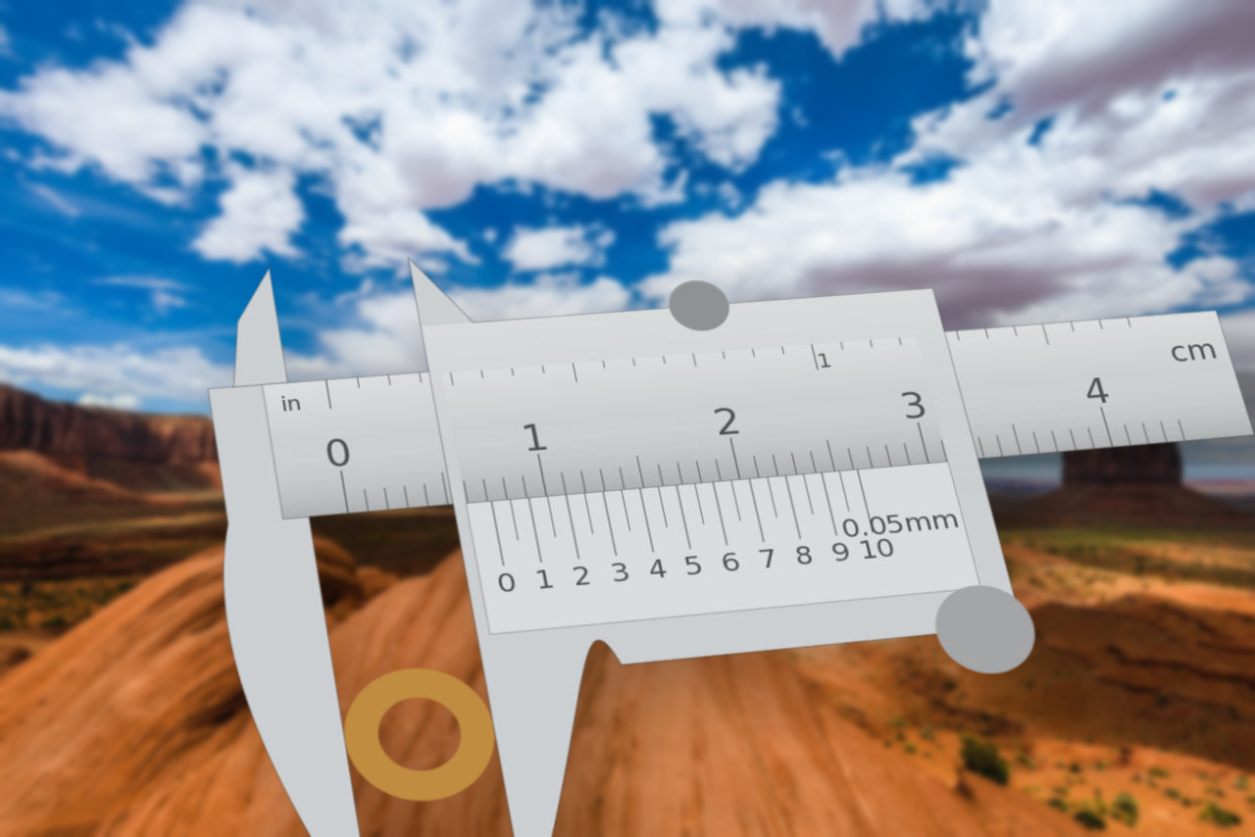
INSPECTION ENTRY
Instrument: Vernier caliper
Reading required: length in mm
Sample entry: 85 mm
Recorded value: 7.2 mm
